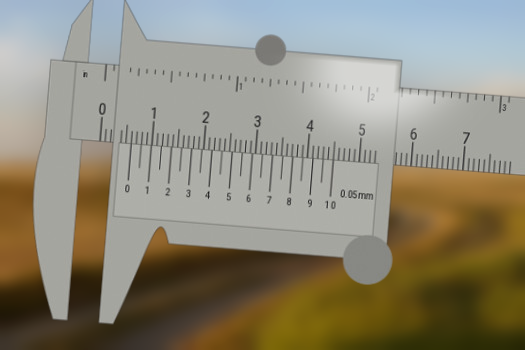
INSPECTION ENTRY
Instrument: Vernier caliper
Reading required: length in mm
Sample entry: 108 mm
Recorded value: 6.0 mm
